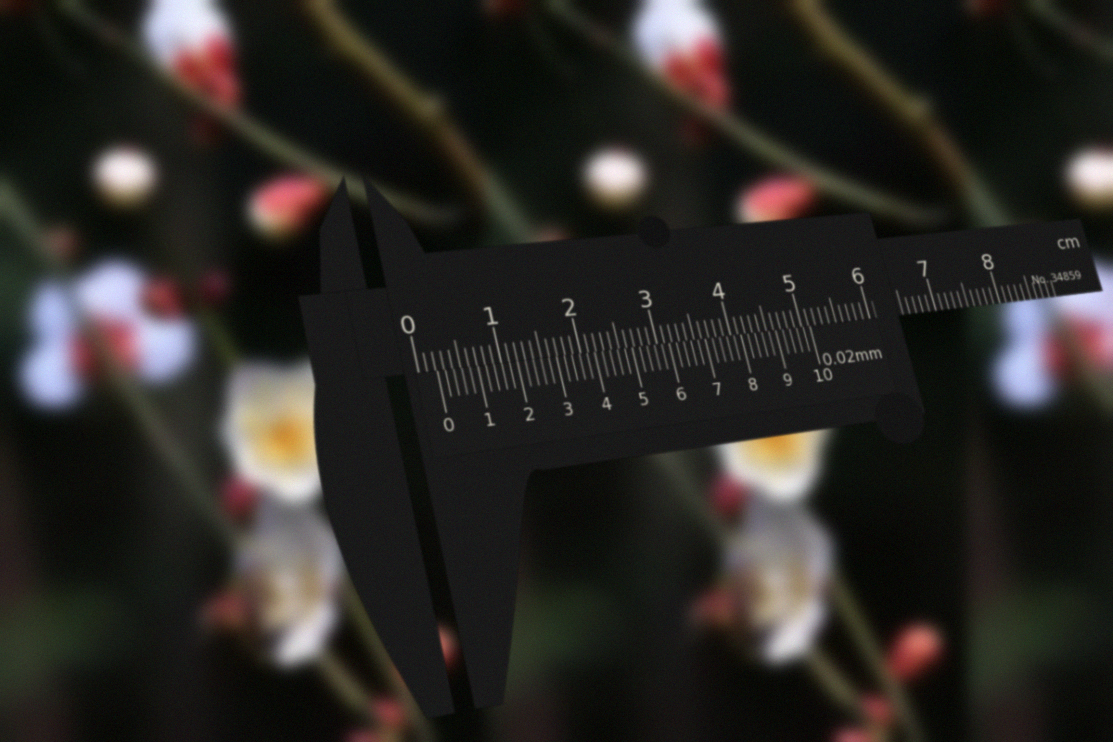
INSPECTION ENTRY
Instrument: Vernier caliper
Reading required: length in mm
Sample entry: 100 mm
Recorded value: 2.2 mm
